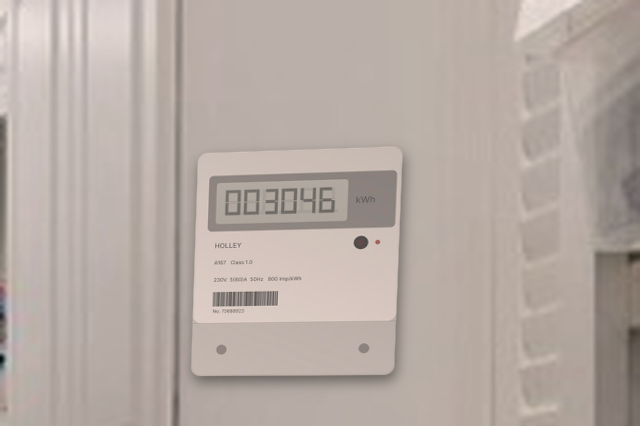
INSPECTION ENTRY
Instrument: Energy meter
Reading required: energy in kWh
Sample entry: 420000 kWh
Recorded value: 3046 kWh
